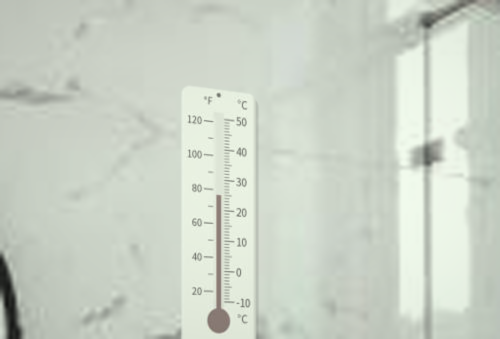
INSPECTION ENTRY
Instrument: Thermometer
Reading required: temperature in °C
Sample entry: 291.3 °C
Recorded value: 25 °C
